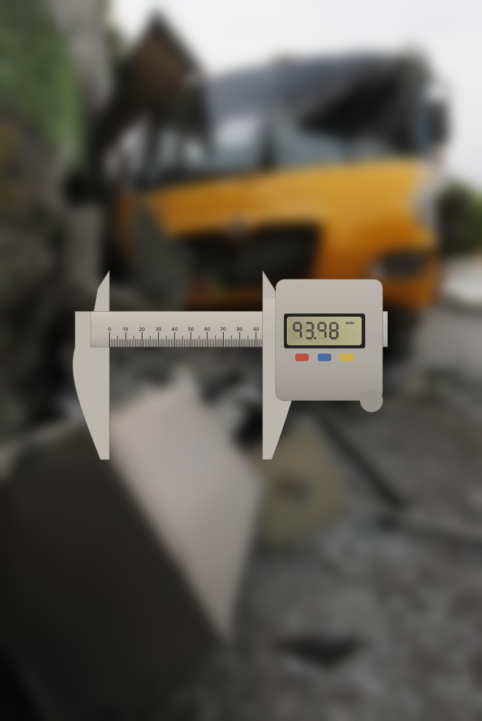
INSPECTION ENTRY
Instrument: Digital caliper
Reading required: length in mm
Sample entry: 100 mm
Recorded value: 93.98 mm
